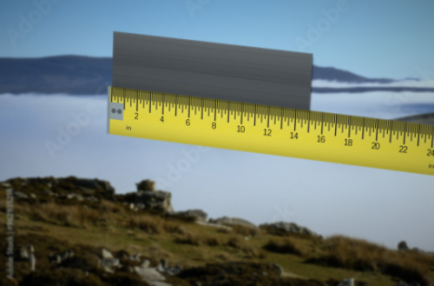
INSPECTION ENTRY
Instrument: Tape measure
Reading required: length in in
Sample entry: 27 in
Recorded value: 15 in
